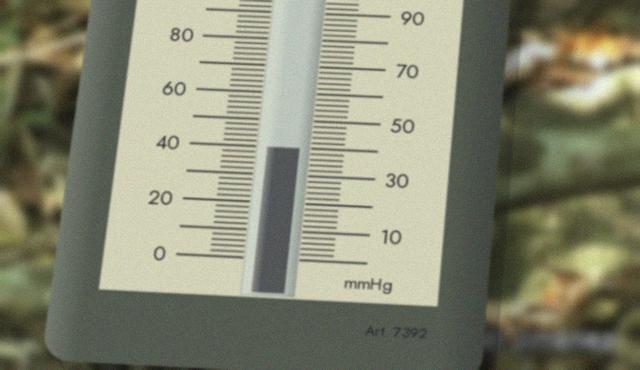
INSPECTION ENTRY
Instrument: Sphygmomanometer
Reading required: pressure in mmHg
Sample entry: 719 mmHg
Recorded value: 40 mmHg
